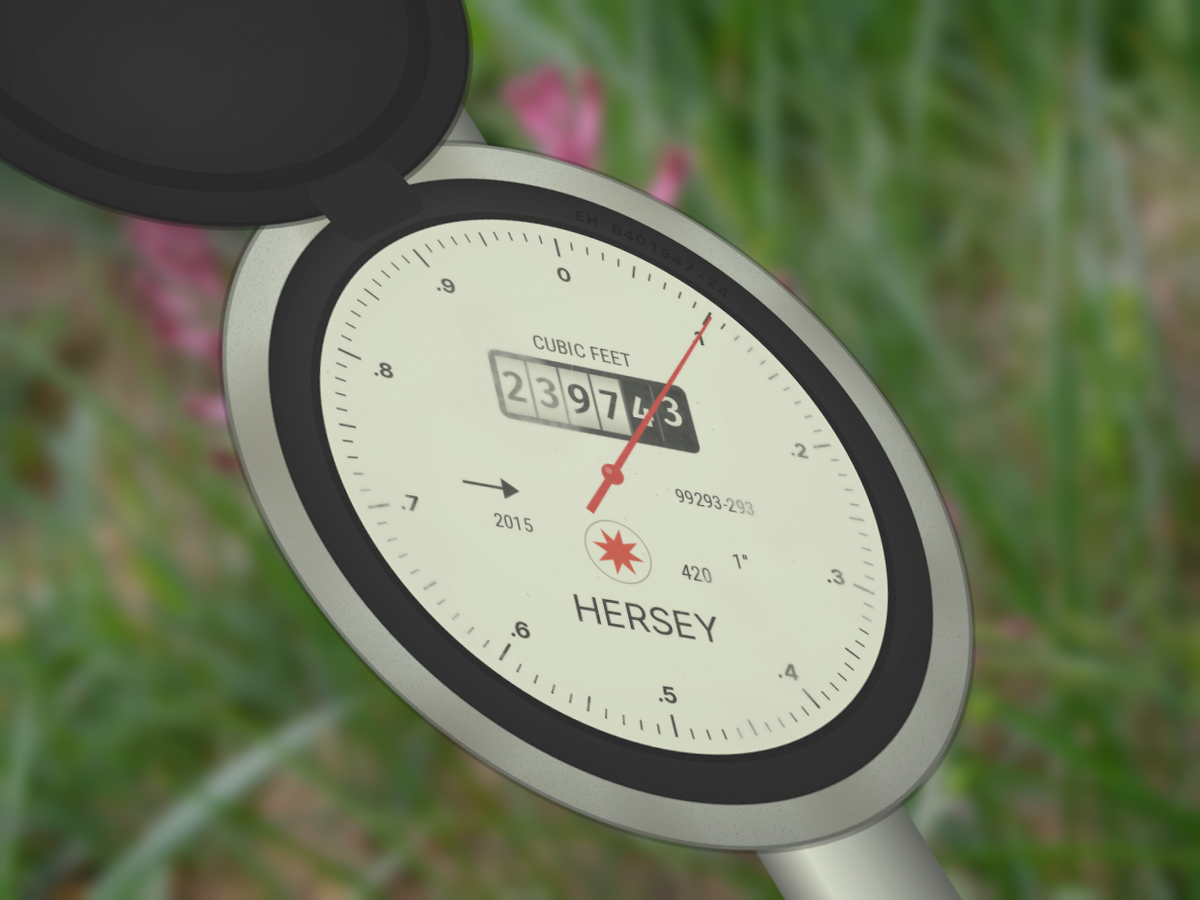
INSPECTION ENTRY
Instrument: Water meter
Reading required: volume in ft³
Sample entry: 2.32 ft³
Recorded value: 239743.10 ft³
